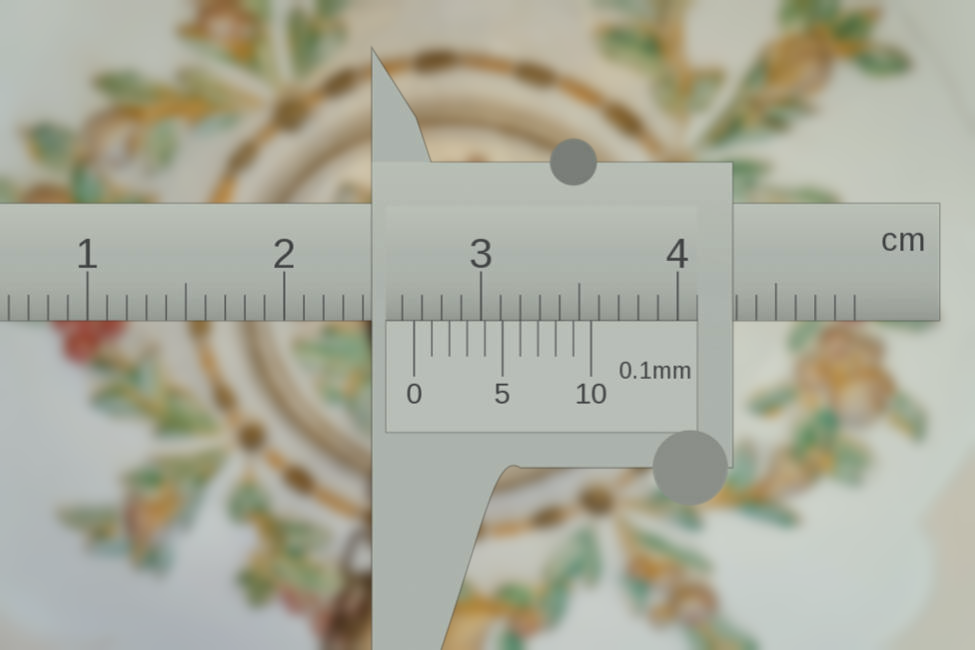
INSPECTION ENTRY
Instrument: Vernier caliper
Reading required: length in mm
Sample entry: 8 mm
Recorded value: 26.6 mm
